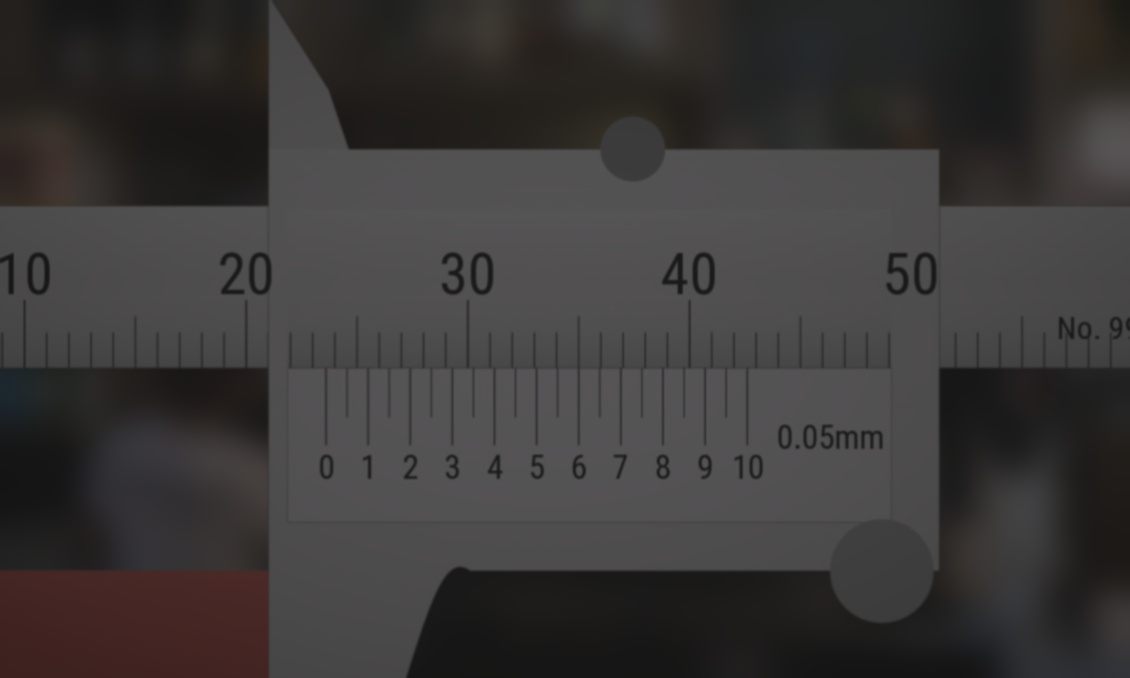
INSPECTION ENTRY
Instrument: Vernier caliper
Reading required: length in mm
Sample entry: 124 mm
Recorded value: 23.6 mm
